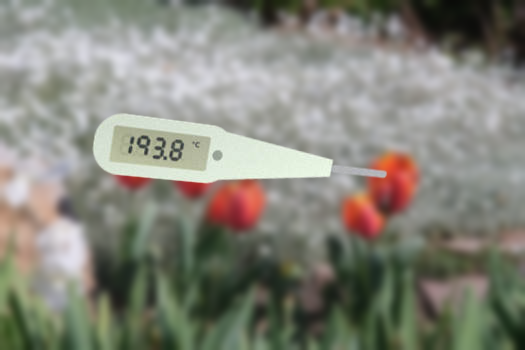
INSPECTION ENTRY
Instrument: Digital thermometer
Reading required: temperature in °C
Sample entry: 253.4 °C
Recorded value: 193.8 °C
